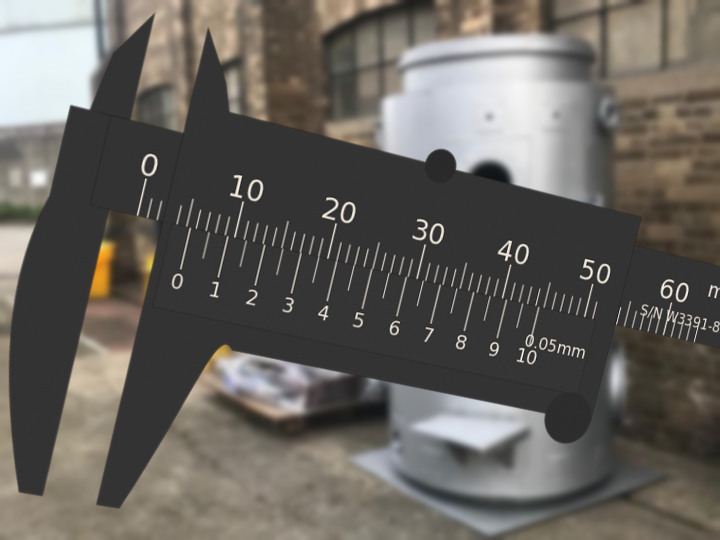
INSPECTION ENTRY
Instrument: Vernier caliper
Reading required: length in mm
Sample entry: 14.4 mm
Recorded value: 5.4 mm
